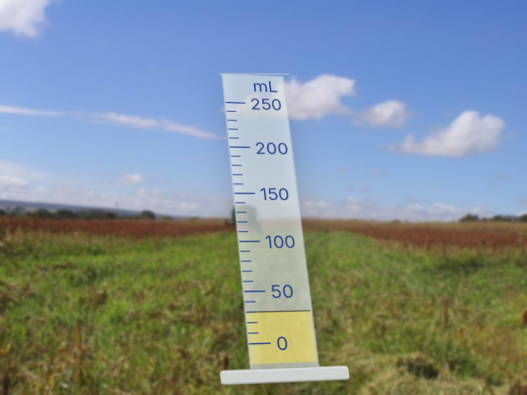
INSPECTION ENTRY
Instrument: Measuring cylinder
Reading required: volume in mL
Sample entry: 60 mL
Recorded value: 30 mL
